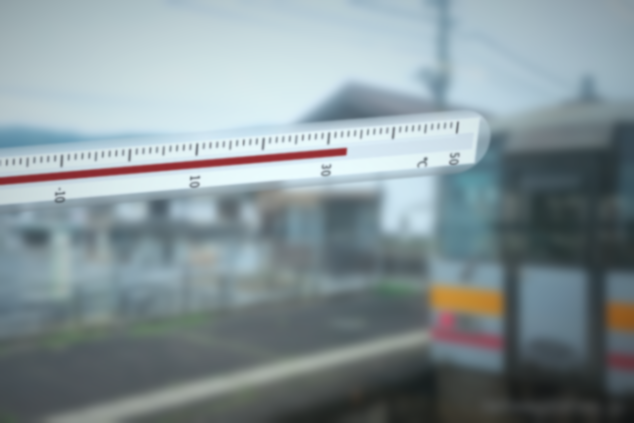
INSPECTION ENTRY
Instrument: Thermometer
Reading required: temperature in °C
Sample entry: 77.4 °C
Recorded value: 33 °C
